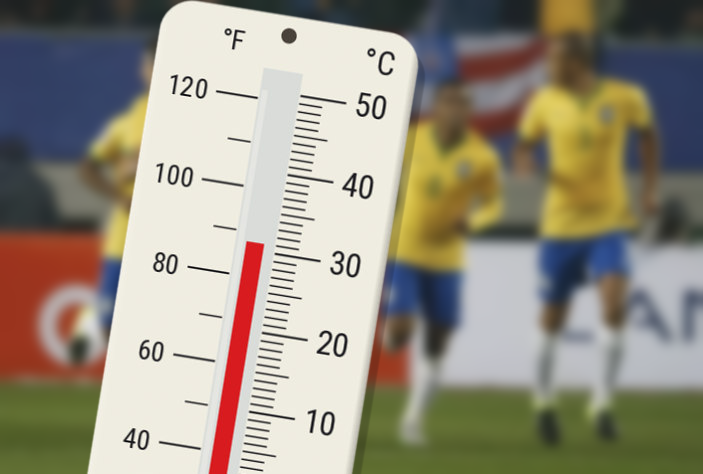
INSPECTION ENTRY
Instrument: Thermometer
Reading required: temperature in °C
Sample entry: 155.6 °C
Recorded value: 31 °C
